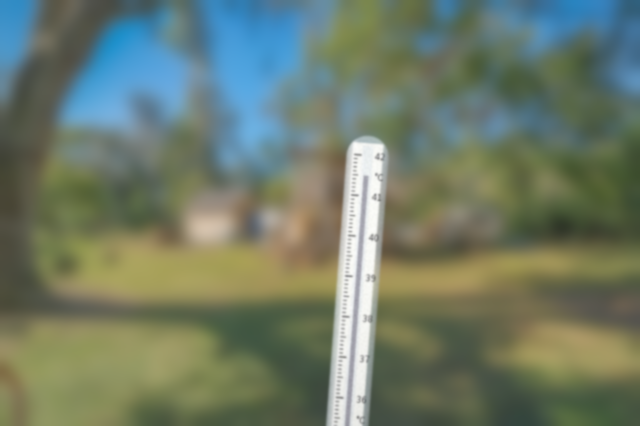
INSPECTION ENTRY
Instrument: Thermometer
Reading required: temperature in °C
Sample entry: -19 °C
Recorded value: 41.5 °C
